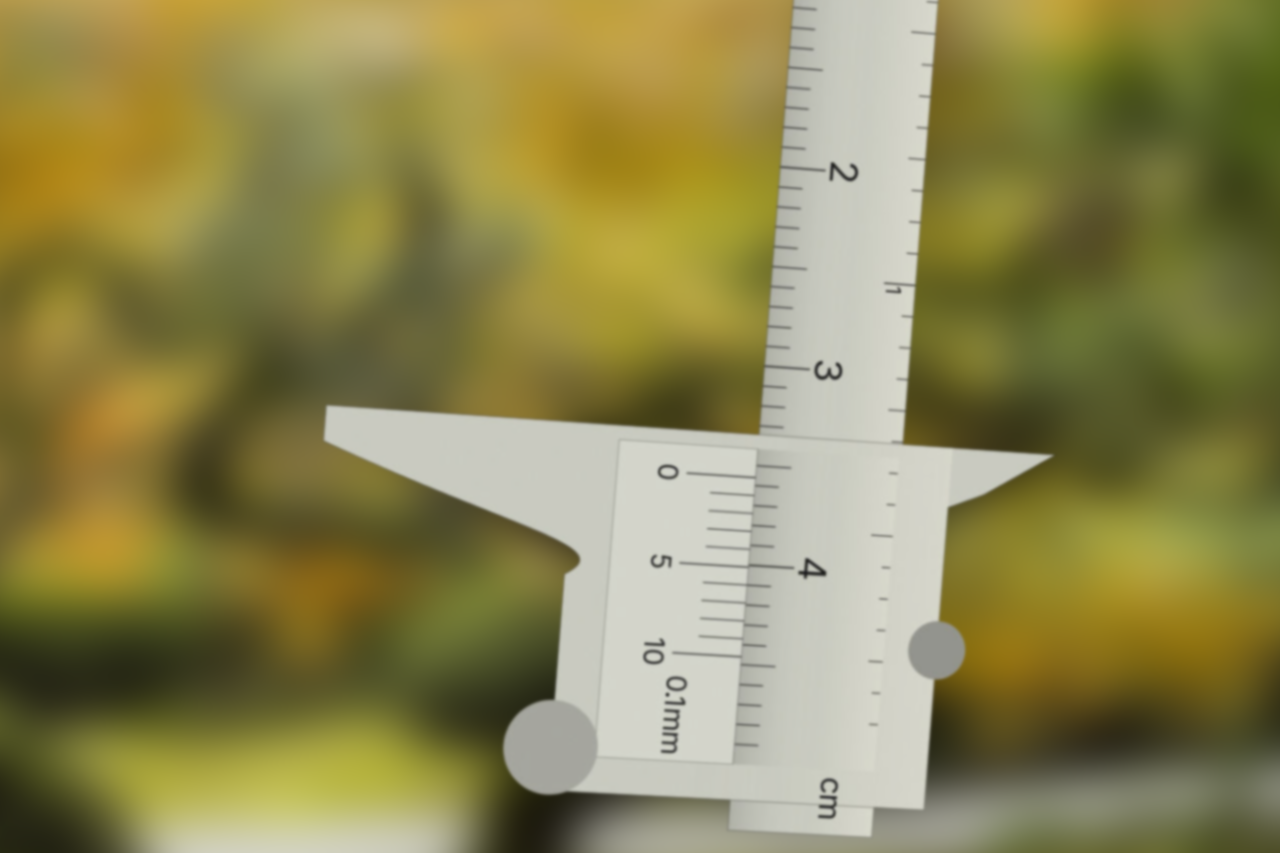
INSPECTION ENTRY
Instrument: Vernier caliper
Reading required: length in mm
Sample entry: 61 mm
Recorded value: 35.6 mm
